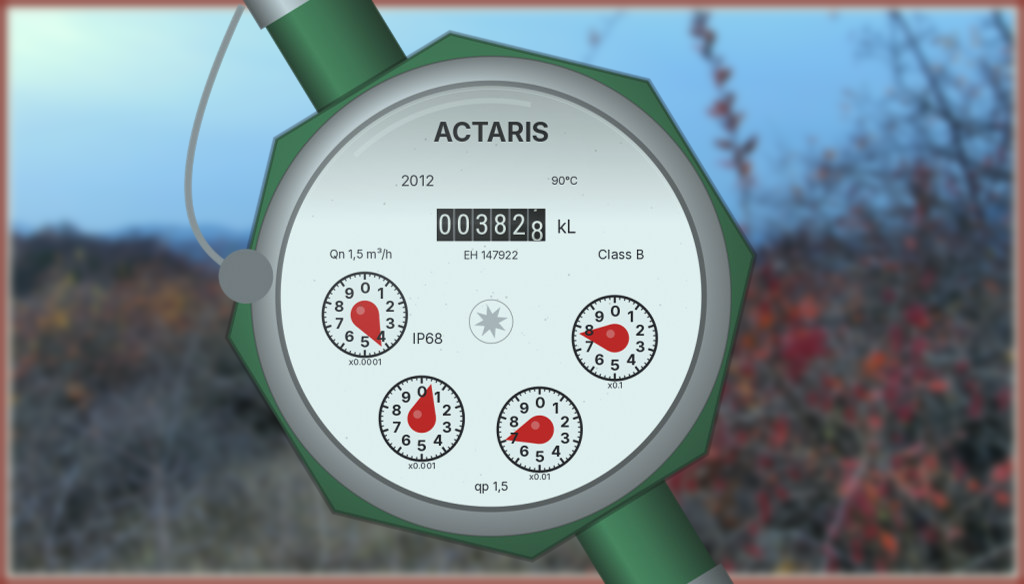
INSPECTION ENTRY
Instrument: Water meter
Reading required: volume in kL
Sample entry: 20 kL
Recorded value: 3827.7704 kL
